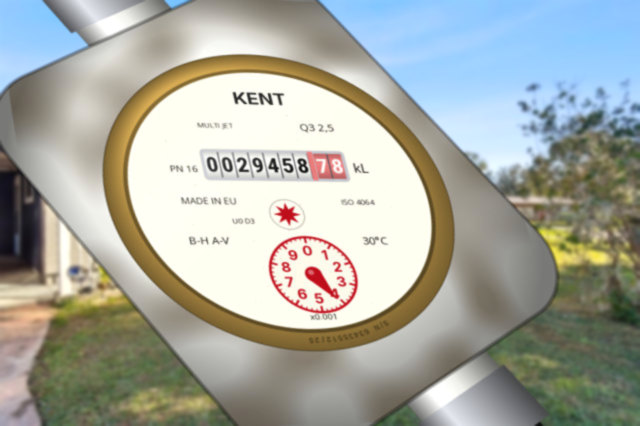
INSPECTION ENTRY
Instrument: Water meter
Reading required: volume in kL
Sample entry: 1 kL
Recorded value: 29458.784 kL
